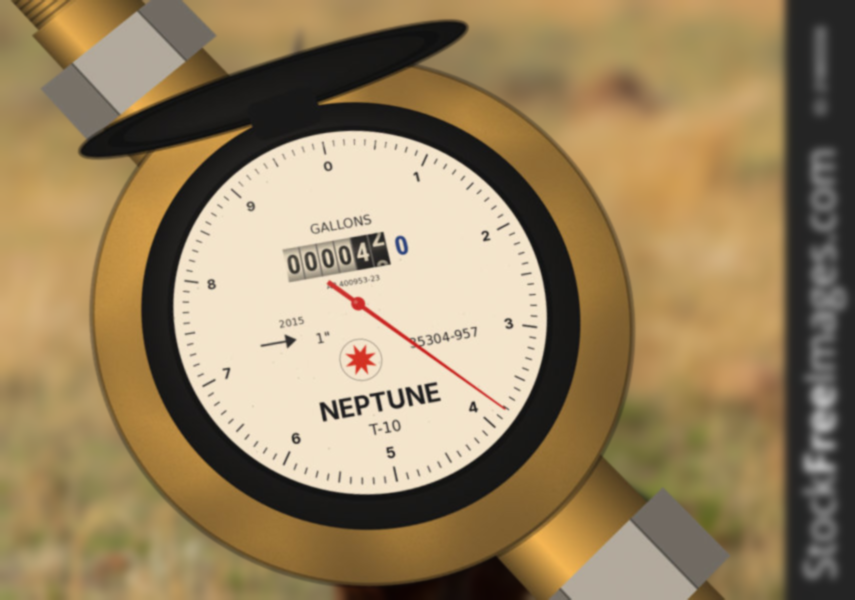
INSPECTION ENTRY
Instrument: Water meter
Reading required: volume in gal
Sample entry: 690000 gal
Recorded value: 423.8 gal
